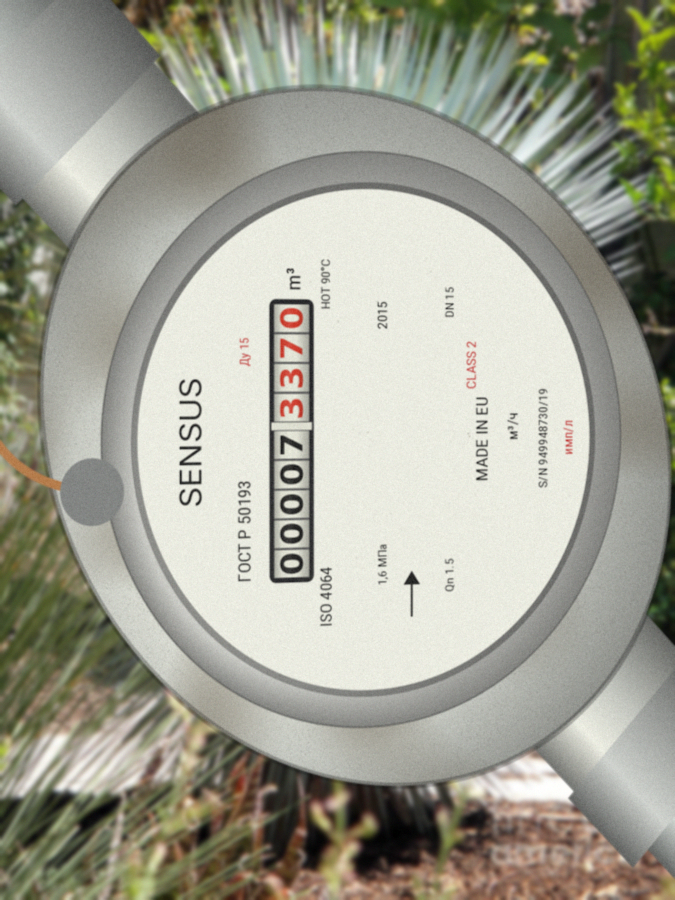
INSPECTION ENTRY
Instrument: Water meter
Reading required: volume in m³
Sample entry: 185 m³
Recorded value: 7.3370 m³
